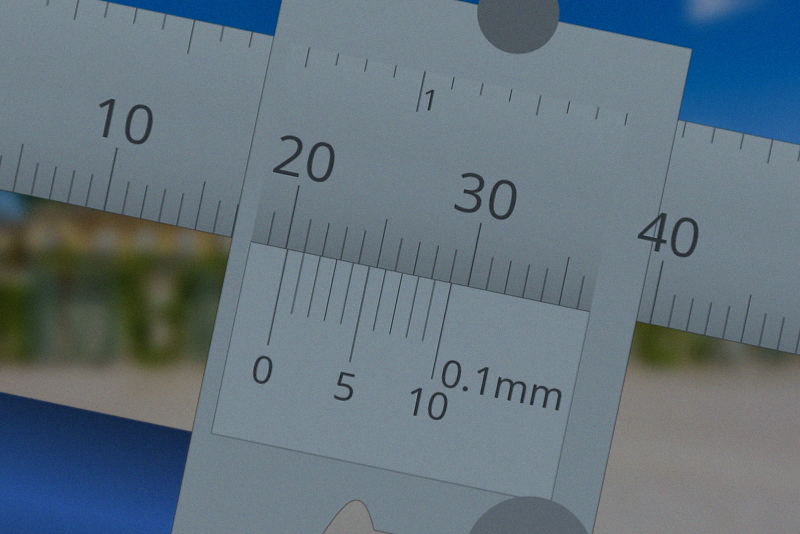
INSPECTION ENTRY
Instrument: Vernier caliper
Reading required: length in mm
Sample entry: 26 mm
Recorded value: 20.1 mm
